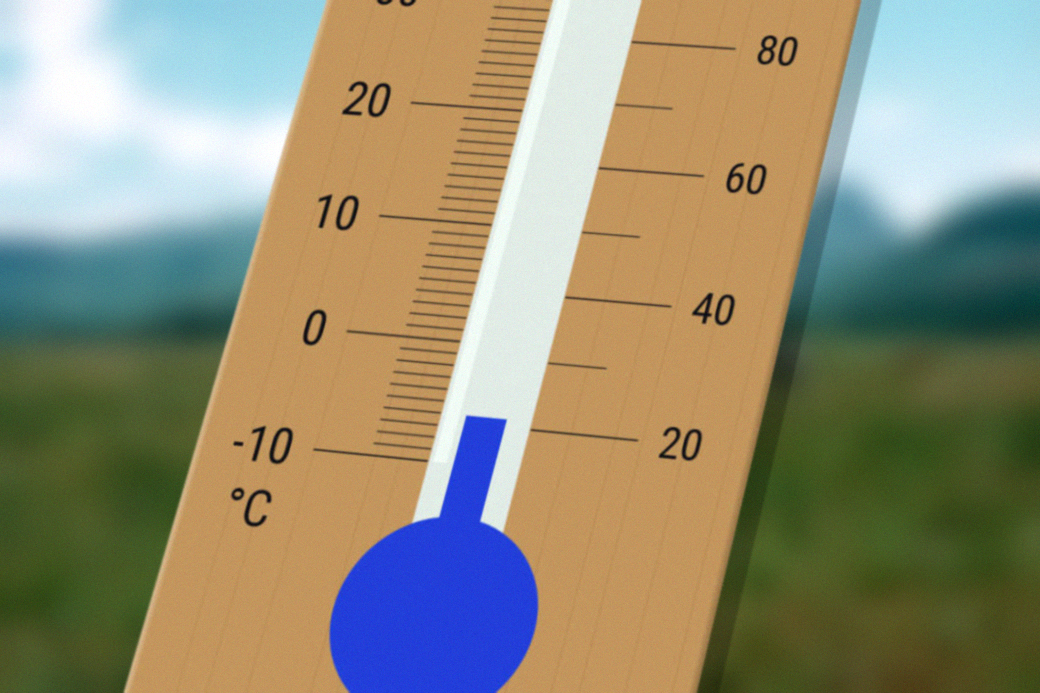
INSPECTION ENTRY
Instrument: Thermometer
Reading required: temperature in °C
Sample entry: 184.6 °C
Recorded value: -6 °C
